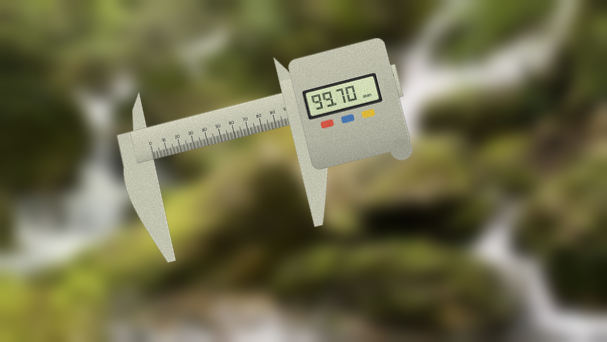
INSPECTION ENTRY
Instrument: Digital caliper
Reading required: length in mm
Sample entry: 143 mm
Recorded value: 99.70 mm
